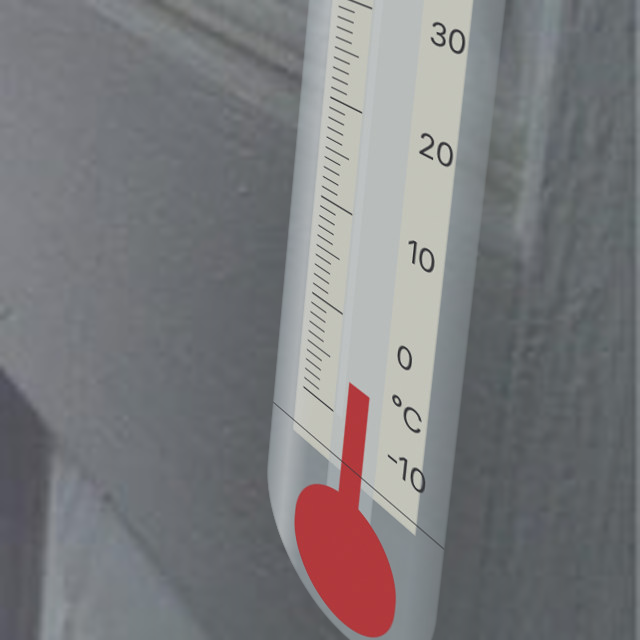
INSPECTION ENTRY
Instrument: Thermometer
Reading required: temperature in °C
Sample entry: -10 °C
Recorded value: -6 °C
